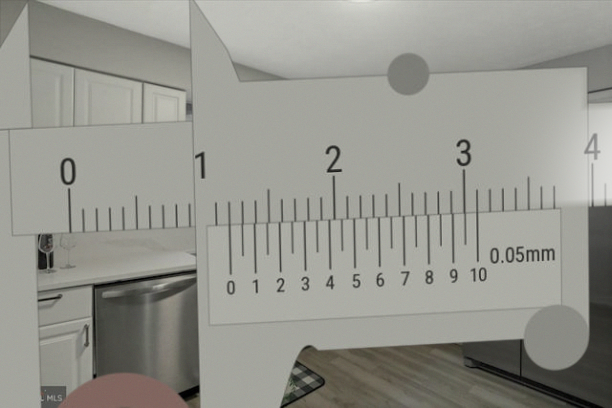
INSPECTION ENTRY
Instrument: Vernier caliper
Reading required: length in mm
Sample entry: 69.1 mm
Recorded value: 12.0 mm
